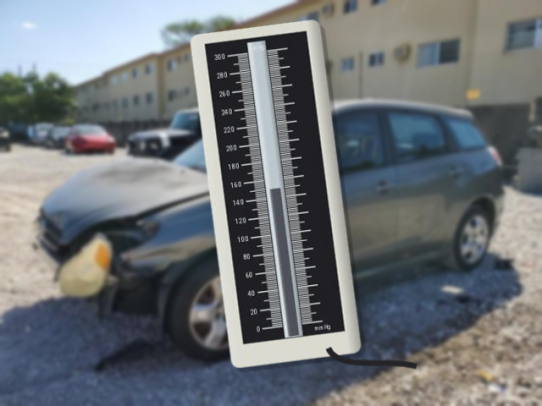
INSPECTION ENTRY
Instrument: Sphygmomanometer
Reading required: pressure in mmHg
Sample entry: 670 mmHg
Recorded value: 150 mmHg
